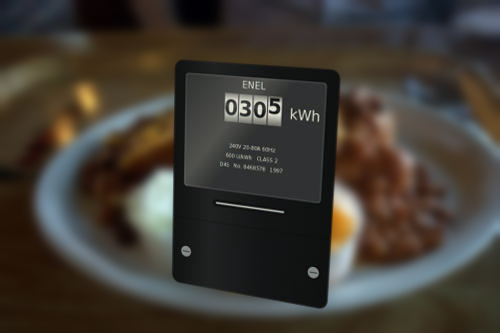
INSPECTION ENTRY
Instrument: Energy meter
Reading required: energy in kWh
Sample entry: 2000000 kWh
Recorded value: 305 kWh
